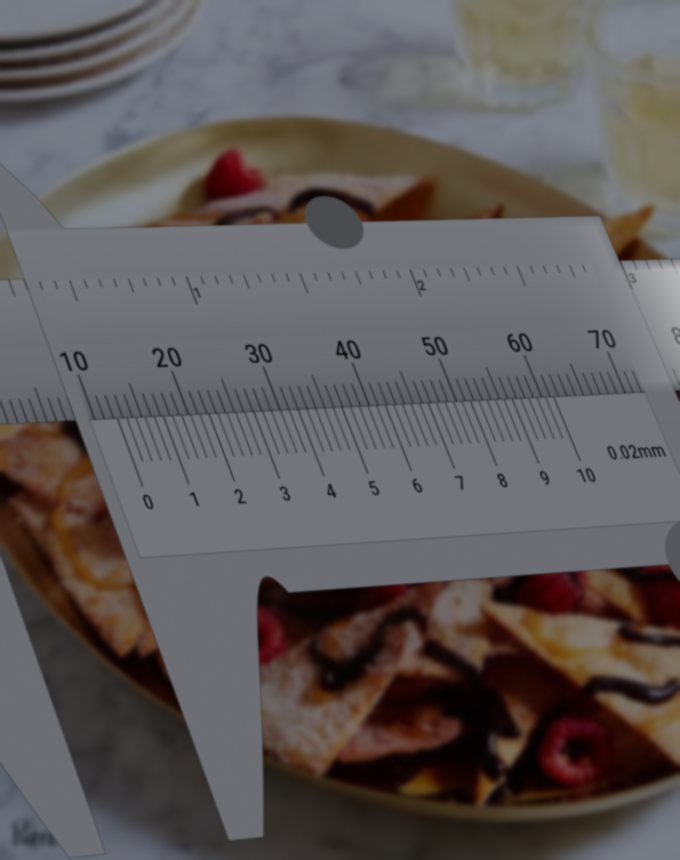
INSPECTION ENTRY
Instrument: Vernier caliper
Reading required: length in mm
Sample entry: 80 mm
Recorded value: 12.4 mm
